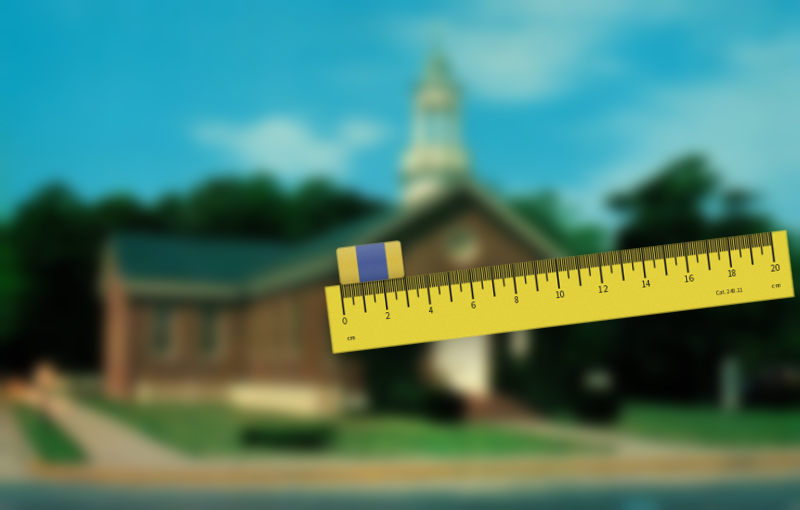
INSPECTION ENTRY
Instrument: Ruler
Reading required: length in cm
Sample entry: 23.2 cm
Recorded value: 3 cm
